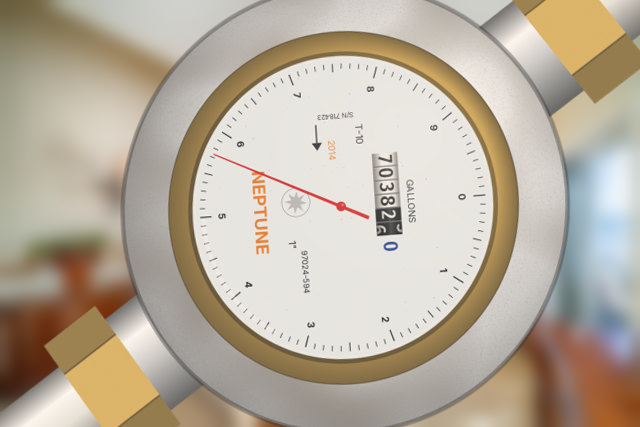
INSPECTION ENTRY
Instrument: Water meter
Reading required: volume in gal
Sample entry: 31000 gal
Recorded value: 7038255.7 gal
